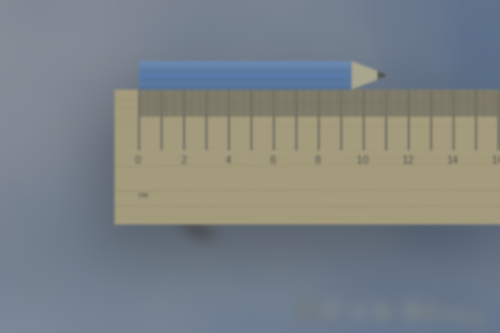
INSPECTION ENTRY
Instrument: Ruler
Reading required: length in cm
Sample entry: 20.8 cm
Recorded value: 11 cm
